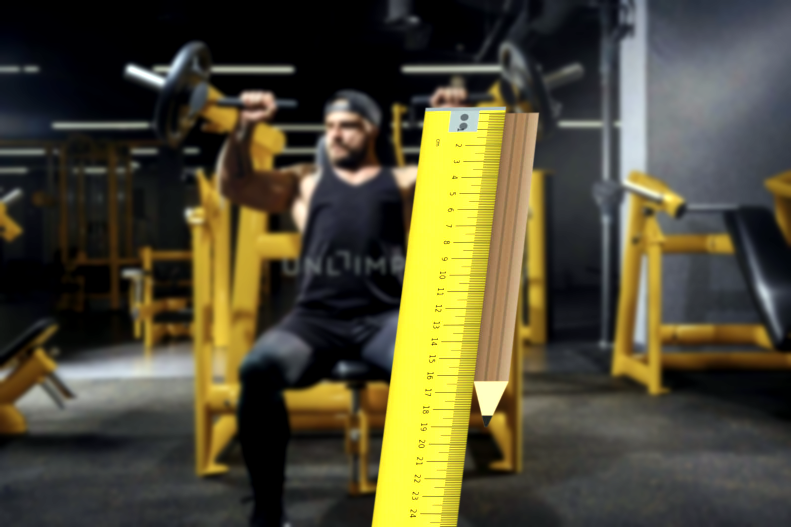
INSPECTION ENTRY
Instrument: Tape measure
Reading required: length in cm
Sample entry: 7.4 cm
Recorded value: 19 cm
